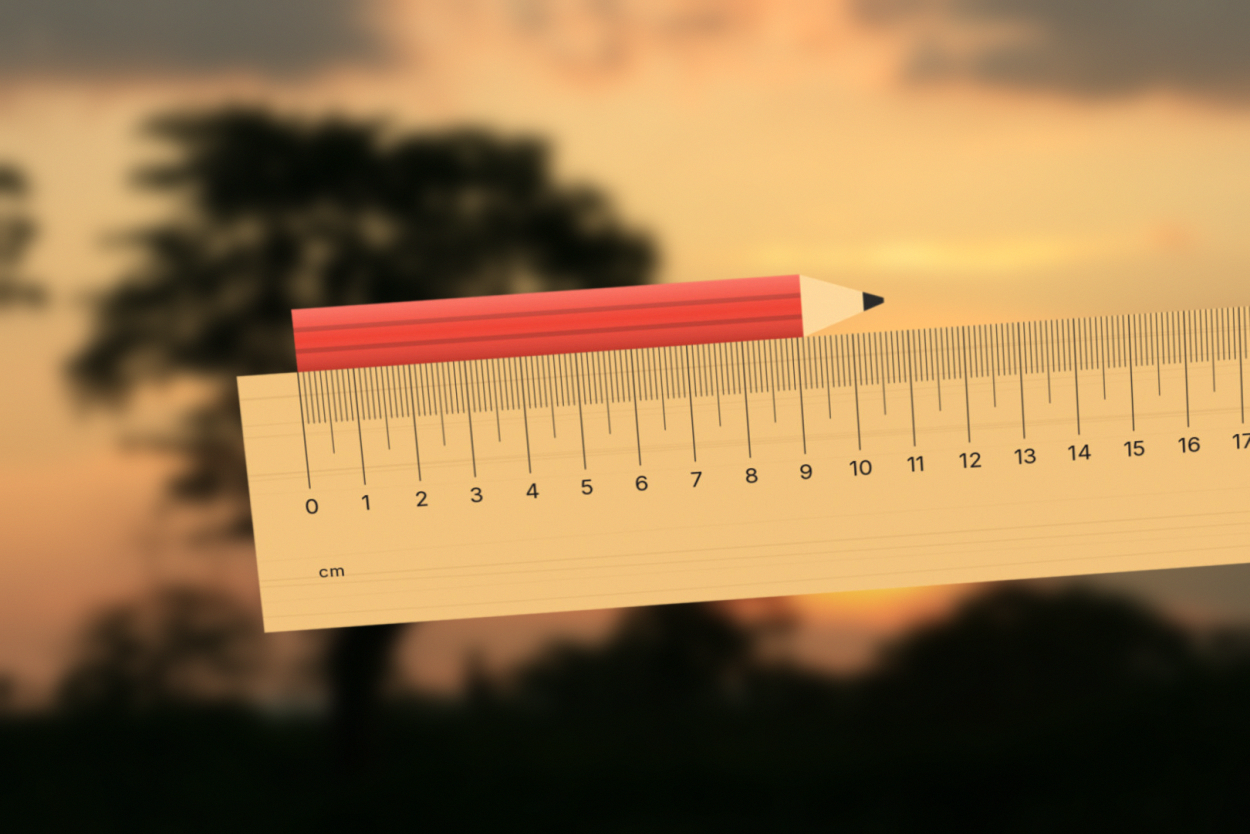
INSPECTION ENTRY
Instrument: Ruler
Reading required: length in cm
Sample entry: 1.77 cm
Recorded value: 10.6 cm
